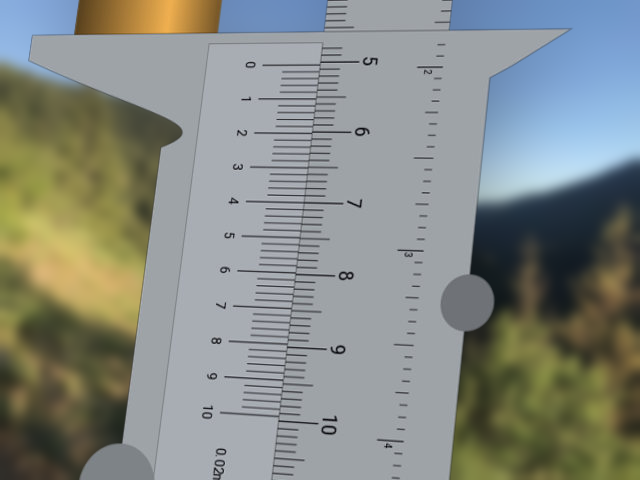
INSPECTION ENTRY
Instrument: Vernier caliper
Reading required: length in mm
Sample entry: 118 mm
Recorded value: 50.4 mm
